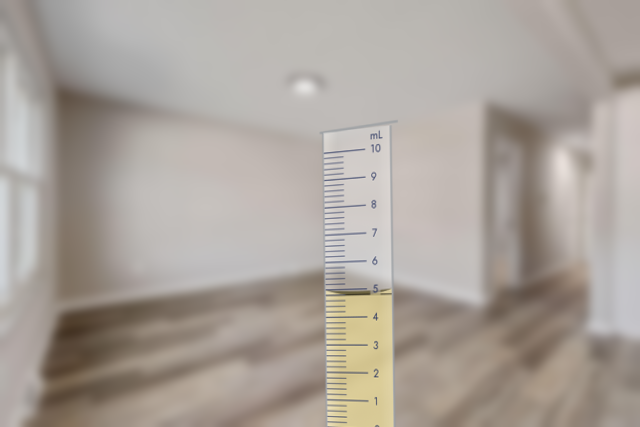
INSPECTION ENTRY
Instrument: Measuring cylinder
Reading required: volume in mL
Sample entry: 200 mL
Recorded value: 4.8 mL
